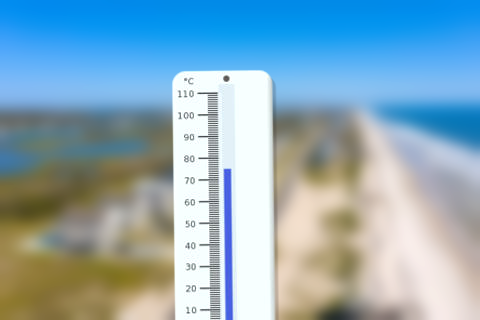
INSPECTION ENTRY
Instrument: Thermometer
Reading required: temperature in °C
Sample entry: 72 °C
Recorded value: 75 °C
